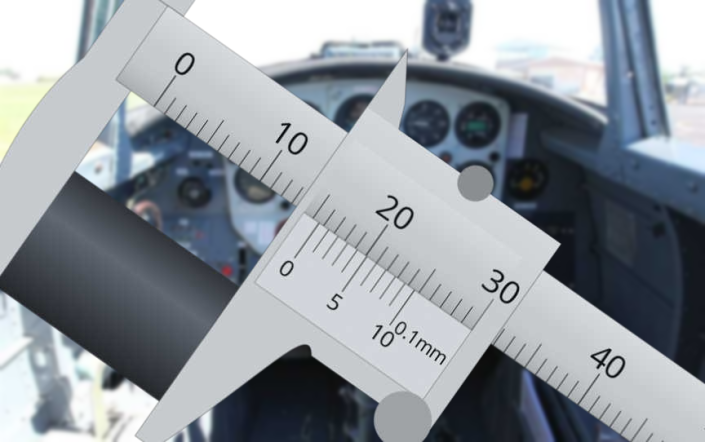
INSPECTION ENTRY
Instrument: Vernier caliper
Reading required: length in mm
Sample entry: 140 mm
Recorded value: 15.6 mm
